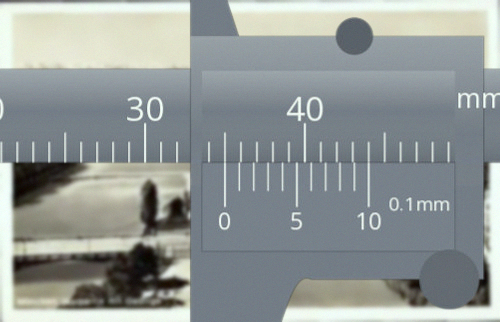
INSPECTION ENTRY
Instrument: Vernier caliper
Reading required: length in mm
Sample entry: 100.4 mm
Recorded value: 35.0 mm
